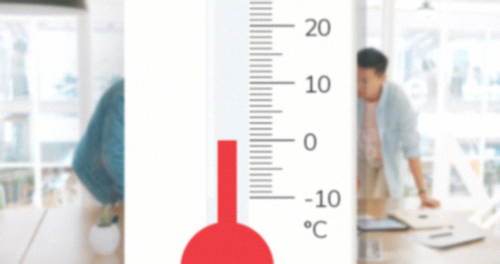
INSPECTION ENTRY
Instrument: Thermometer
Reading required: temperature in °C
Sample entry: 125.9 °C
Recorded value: 0 °C
